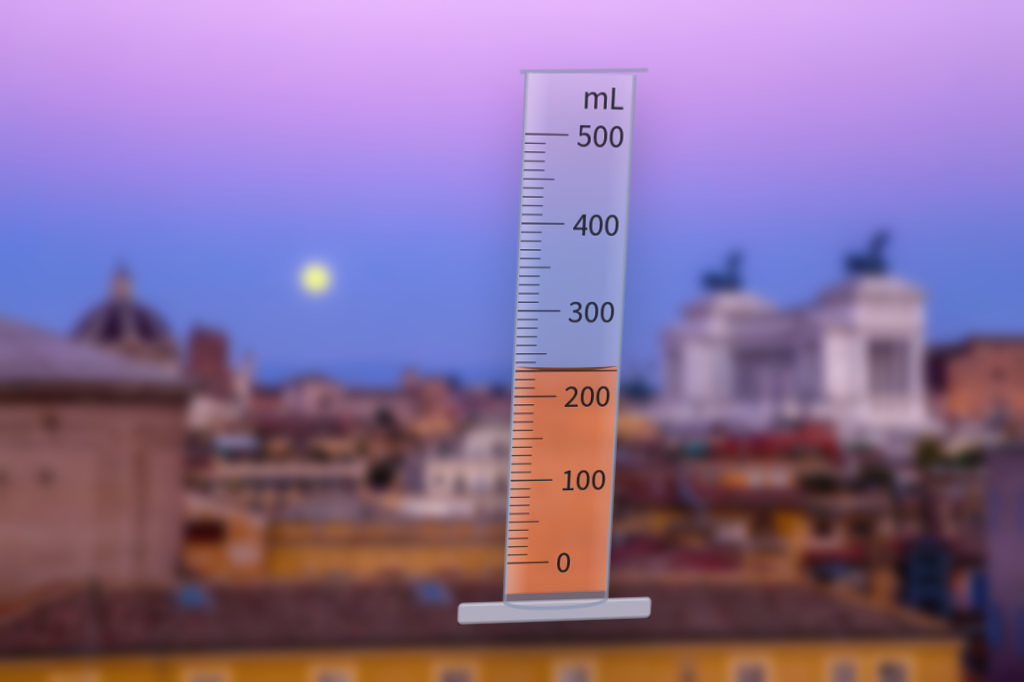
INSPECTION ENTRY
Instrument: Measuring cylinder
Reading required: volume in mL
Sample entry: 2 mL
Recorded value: 230 mL
